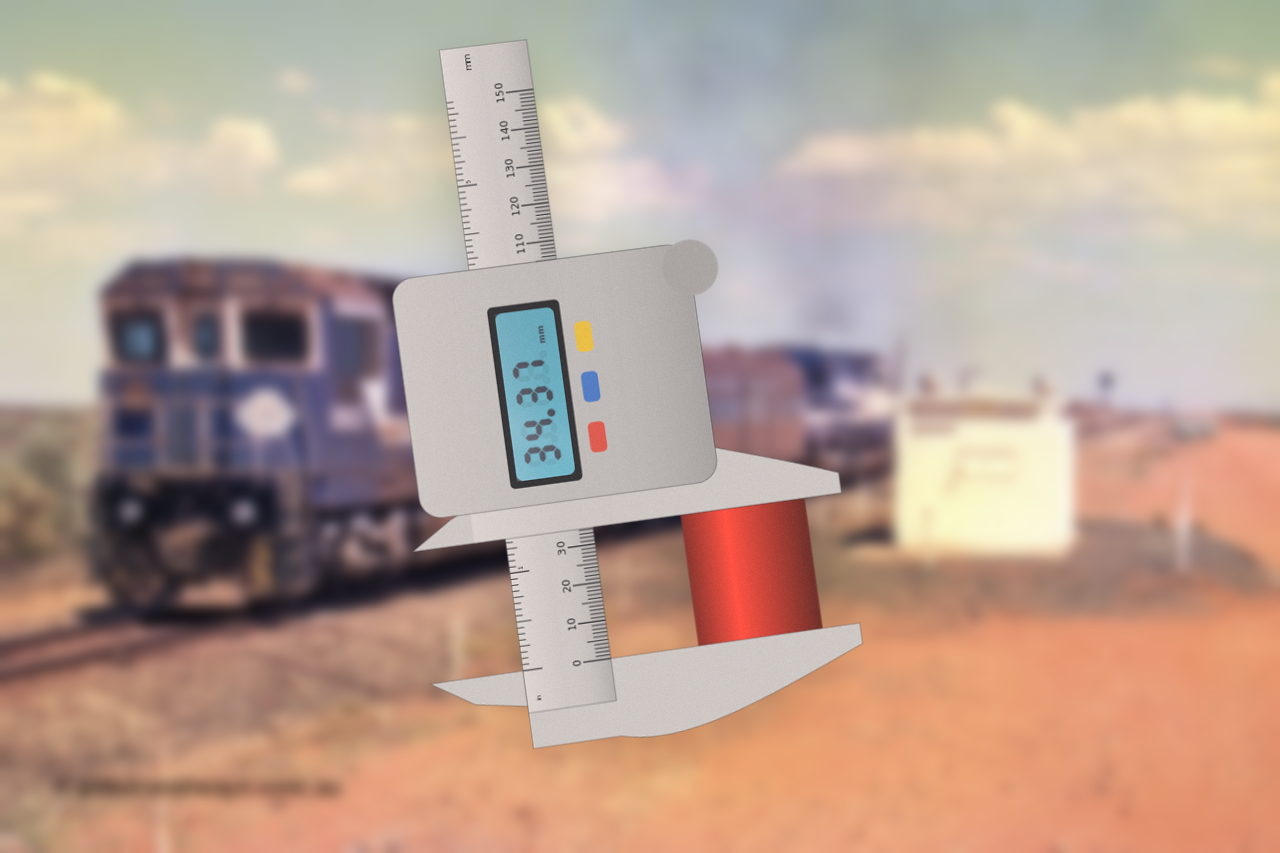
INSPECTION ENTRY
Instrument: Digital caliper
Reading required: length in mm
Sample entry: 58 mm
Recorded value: 34.37 mm
